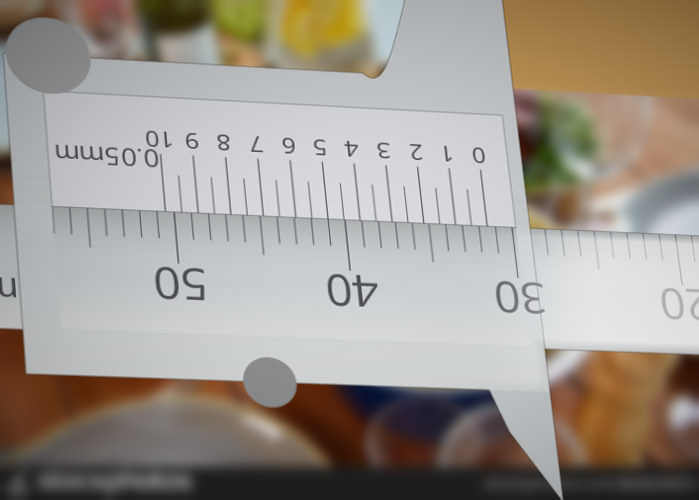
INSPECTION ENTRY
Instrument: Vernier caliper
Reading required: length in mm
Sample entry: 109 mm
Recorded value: 31.5 mm
